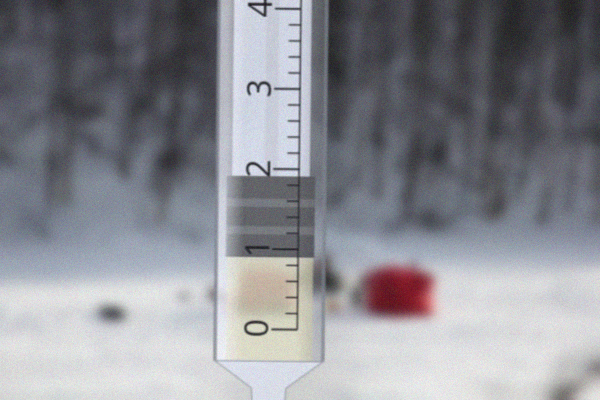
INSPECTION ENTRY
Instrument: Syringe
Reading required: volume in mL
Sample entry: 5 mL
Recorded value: 0.9 mL
